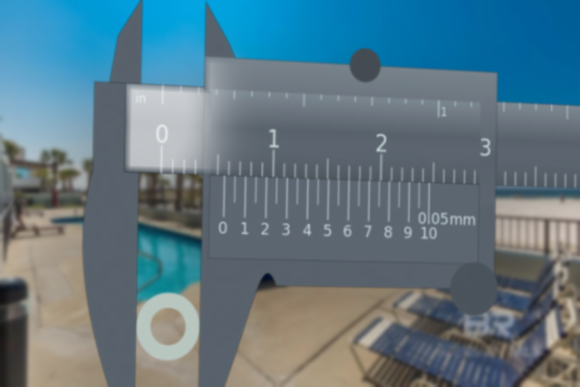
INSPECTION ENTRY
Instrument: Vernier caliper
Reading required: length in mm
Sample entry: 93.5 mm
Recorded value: 5.6 mm
